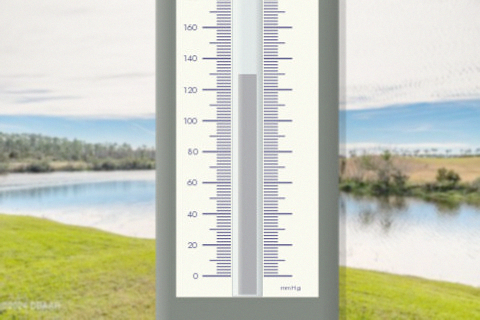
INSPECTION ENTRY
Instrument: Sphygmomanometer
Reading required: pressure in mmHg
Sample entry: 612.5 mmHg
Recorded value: 130 mmHg
